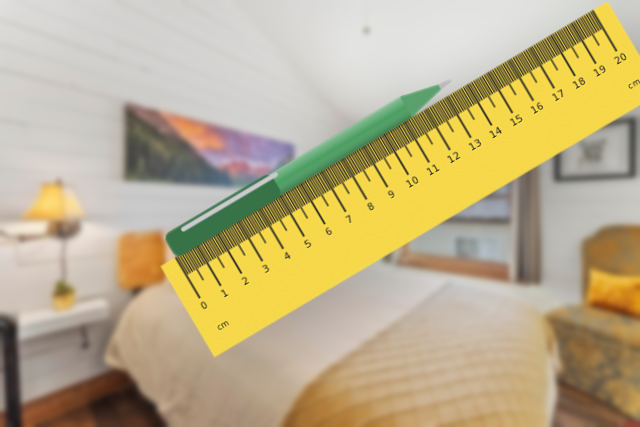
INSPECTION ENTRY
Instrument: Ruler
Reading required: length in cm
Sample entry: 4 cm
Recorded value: 13.5 cm
